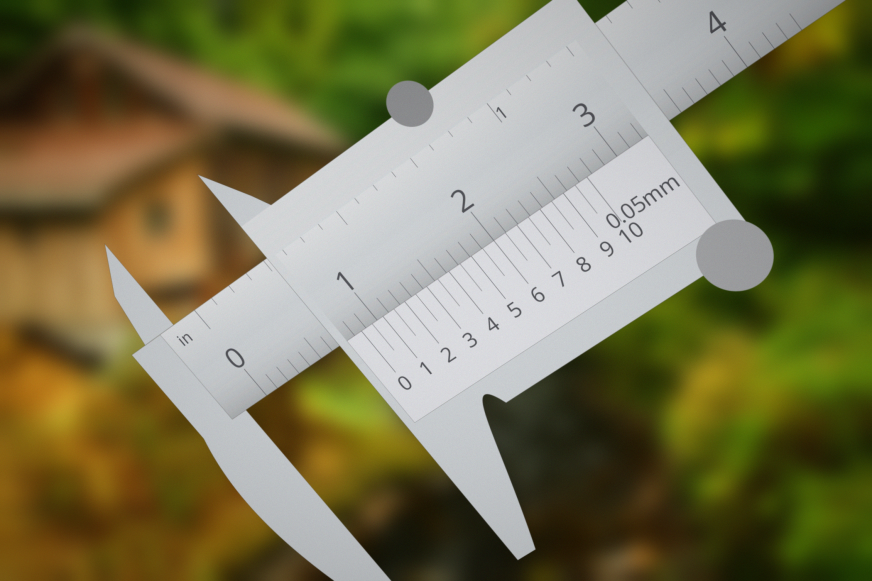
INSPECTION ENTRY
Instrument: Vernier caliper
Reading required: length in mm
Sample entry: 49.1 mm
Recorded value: 8.6 mm
